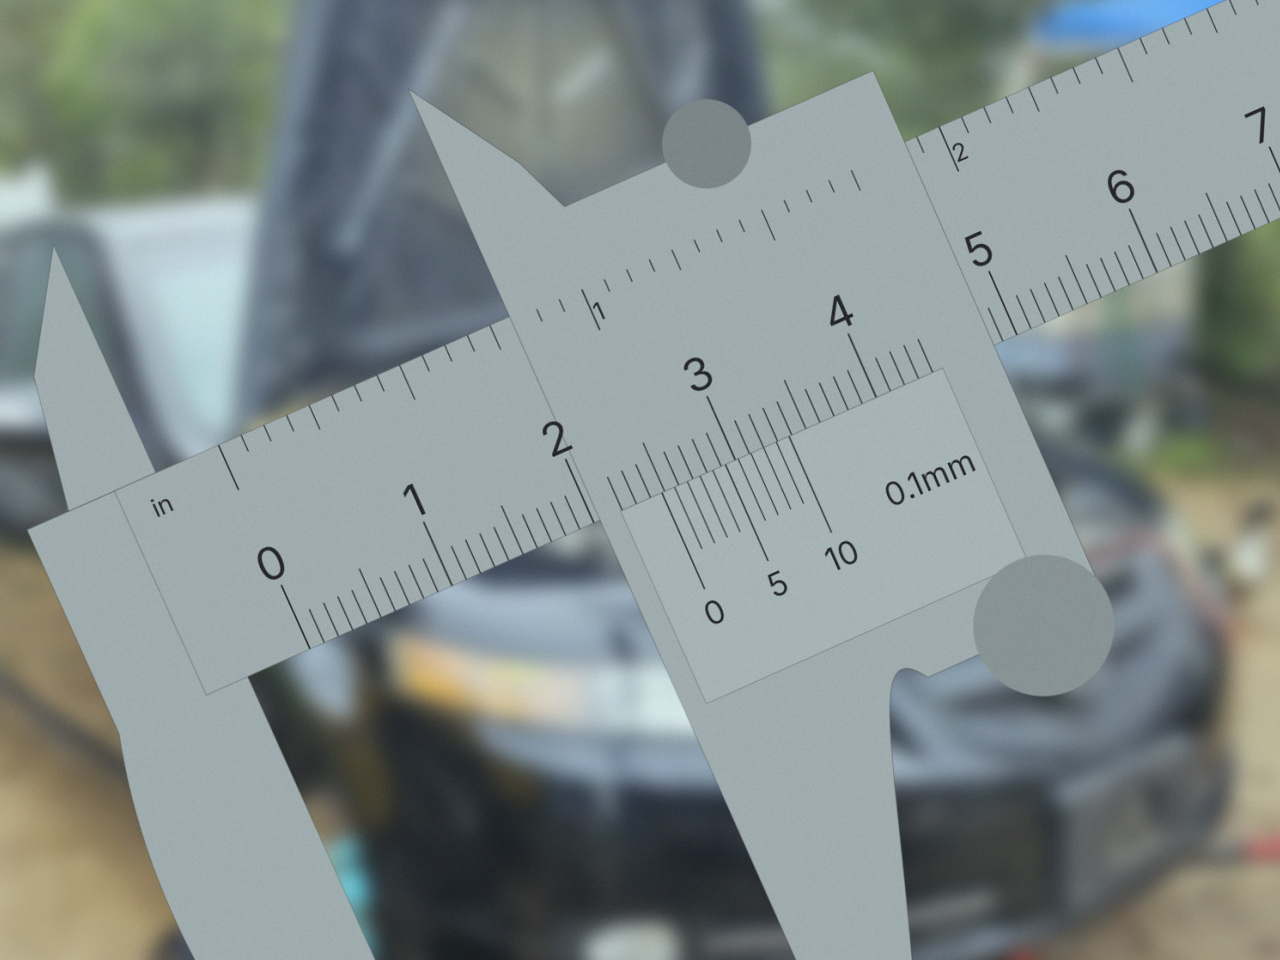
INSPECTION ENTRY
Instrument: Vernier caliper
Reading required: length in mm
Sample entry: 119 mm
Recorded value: 24.8 mm
